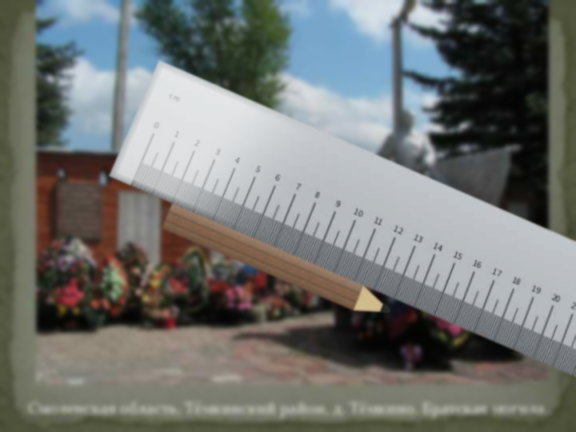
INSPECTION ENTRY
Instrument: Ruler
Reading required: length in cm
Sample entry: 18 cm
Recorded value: 11 cm
